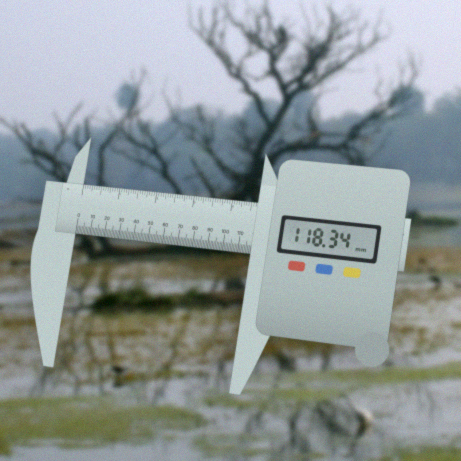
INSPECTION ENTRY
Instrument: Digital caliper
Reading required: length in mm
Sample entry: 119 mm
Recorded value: 118.34 mm
